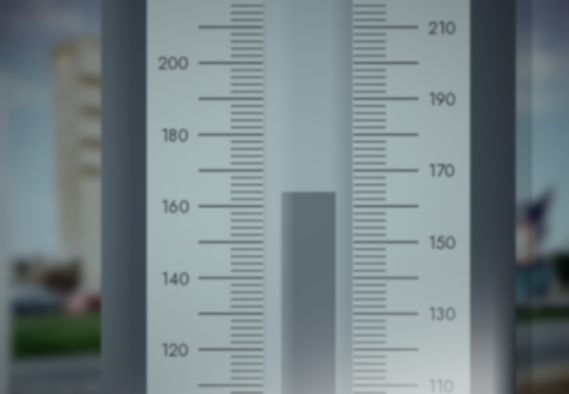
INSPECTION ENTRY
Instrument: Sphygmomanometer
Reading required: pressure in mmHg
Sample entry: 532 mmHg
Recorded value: 164 mmHg
